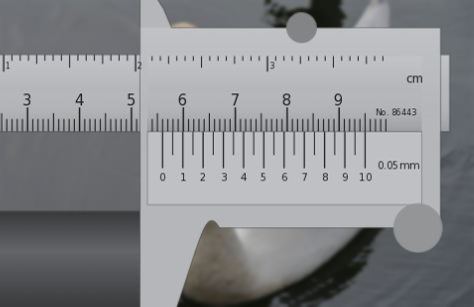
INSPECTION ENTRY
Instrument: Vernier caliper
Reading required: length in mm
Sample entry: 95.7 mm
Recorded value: 56.0 mm
